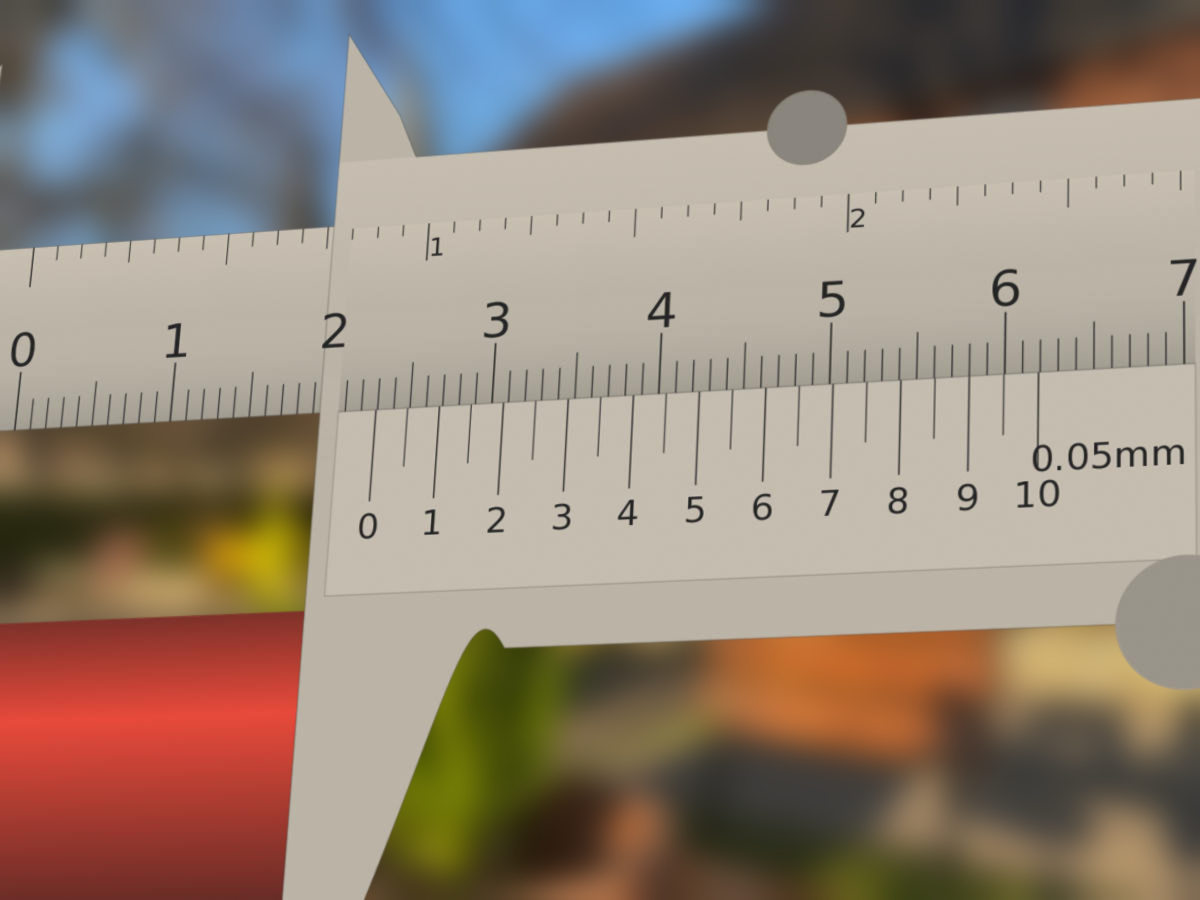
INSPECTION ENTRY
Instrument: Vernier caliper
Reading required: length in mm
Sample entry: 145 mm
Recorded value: 22.9 mm
